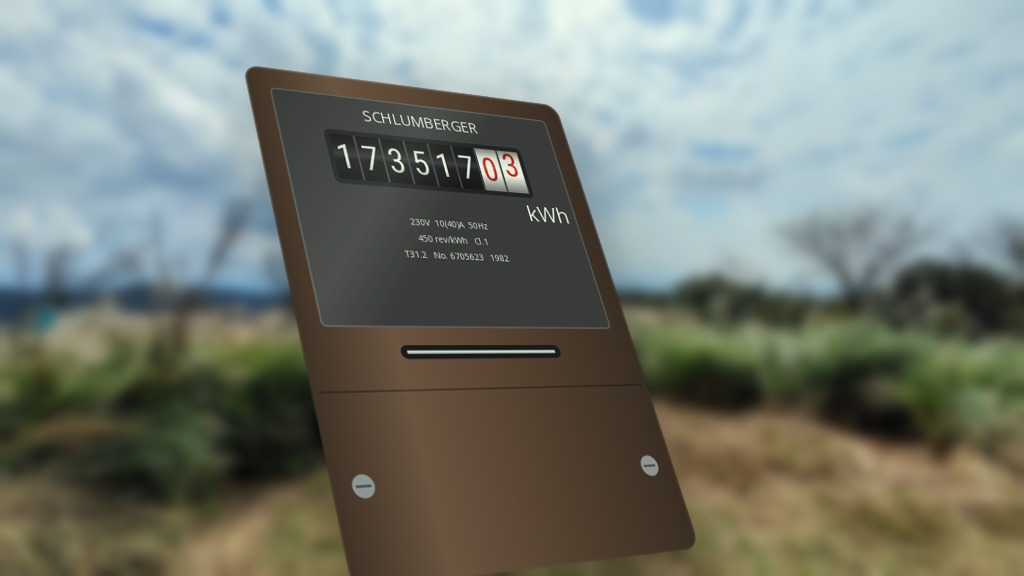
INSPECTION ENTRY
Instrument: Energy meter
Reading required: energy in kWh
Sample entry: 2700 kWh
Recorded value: 173517.03 kWh
